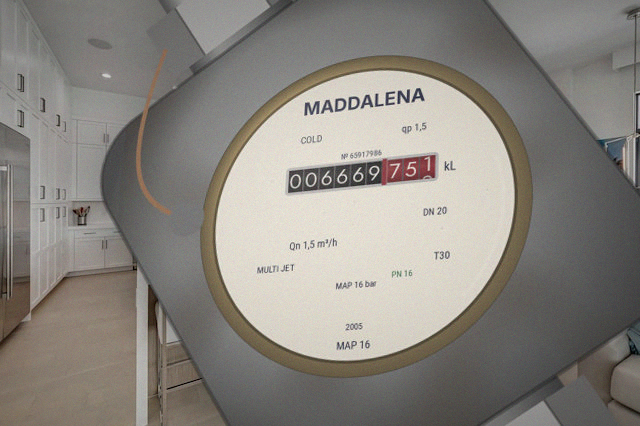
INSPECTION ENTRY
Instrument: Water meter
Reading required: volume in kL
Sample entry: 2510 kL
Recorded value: 6669.751 kL
